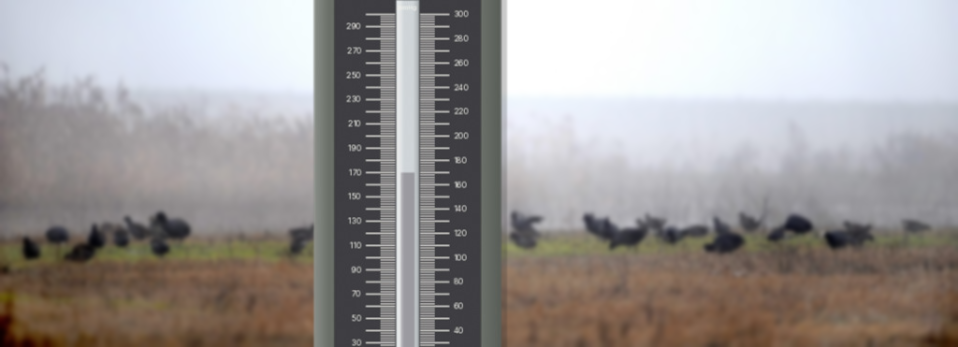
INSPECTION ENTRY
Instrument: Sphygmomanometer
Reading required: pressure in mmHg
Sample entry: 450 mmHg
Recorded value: 170 mmHg
